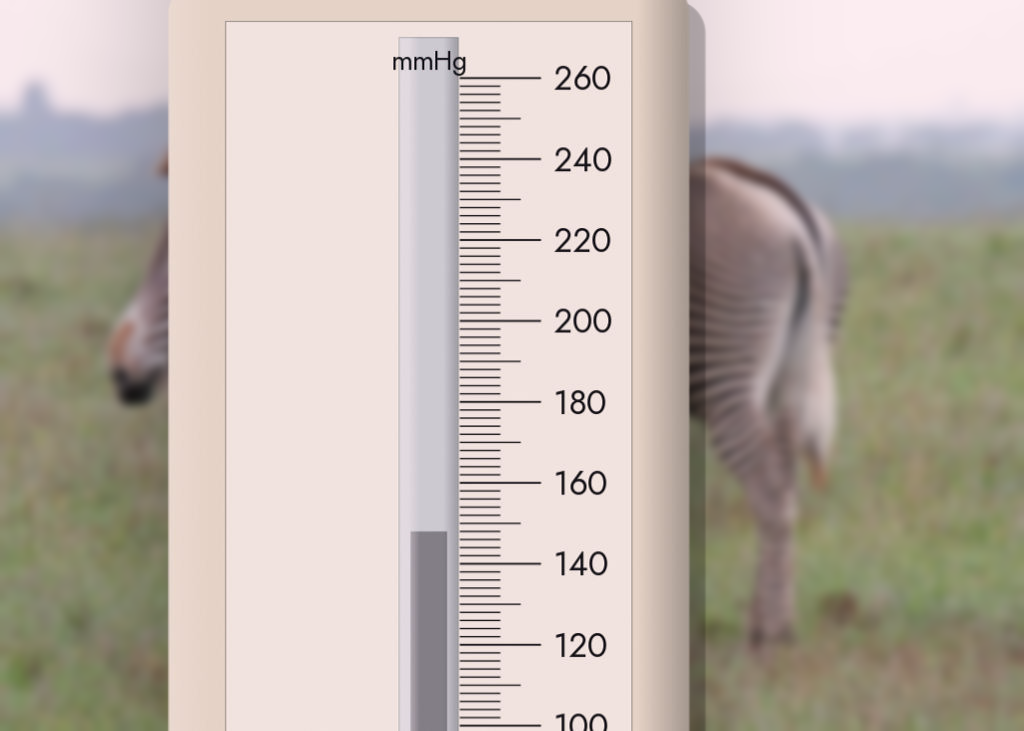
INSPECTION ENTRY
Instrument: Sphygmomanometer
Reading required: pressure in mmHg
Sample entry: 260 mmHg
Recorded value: 148 mmHg
